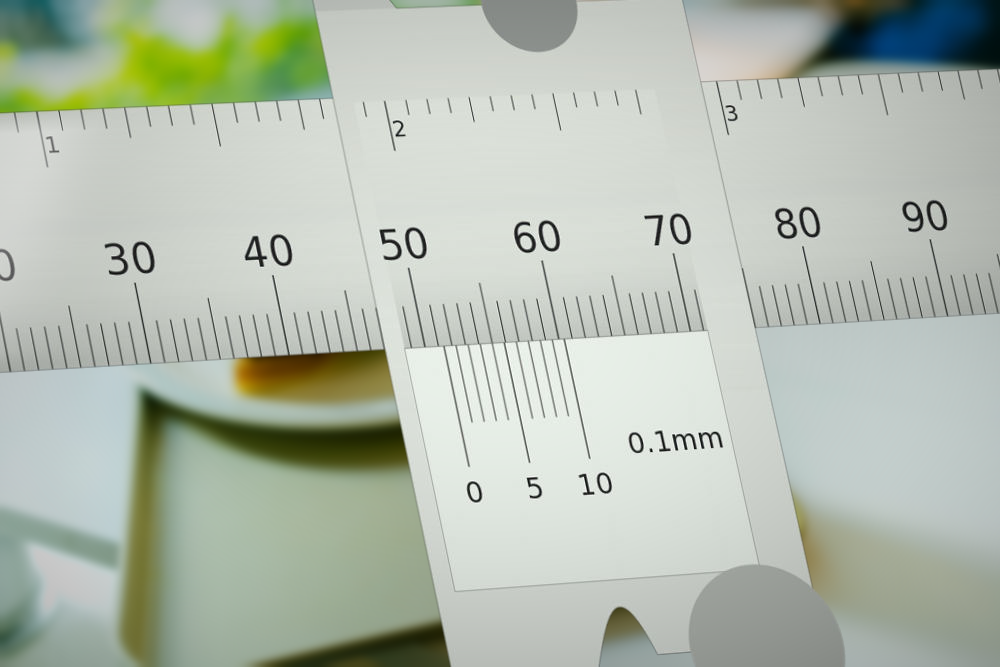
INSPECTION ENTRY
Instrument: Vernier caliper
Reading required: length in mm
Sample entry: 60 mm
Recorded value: 51.4 mm
